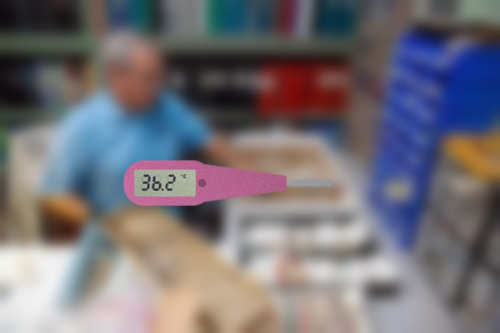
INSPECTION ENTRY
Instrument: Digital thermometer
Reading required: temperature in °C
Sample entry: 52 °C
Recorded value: 36.2 °C
